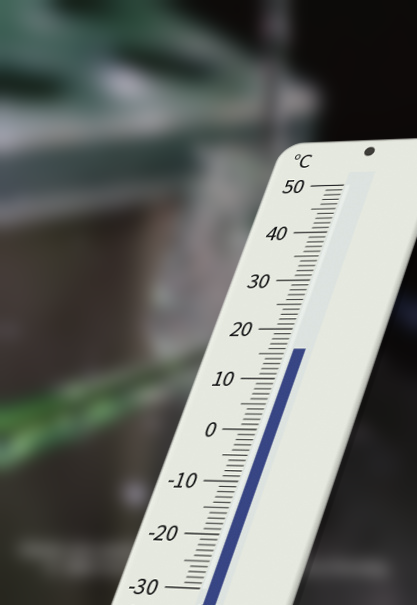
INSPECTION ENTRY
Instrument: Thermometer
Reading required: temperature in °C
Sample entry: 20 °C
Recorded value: 16 °C
